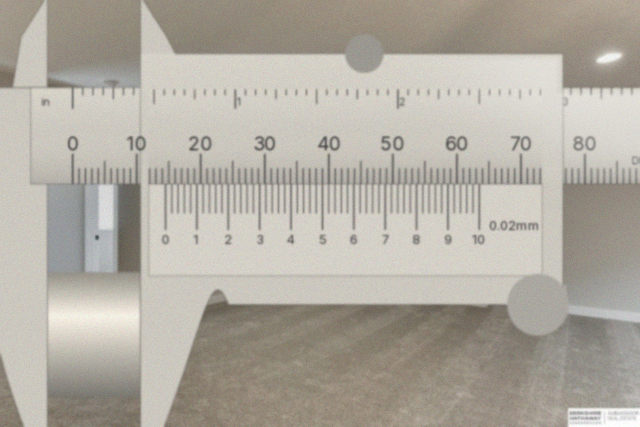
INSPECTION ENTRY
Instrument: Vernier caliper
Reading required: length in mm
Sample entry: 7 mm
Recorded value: 14.5 mm
